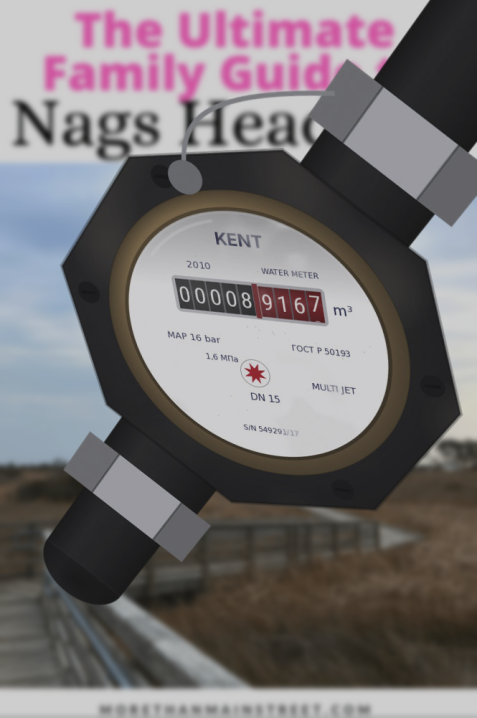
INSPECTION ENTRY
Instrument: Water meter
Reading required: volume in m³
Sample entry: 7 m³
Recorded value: 8.9167 m³
